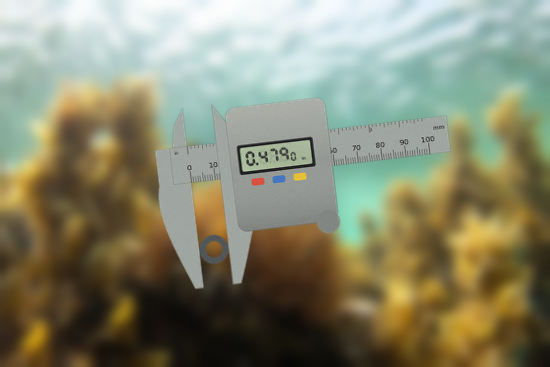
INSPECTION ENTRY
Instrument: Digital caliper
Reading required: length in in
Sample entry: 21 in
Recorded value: 0.4790 in
